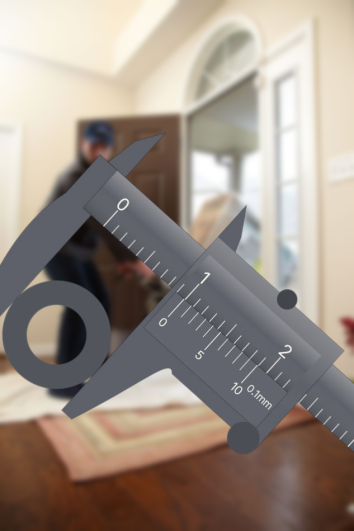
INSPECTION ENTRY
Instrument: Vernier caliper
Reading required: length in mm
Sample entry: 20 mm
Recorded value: 9.9 mm
